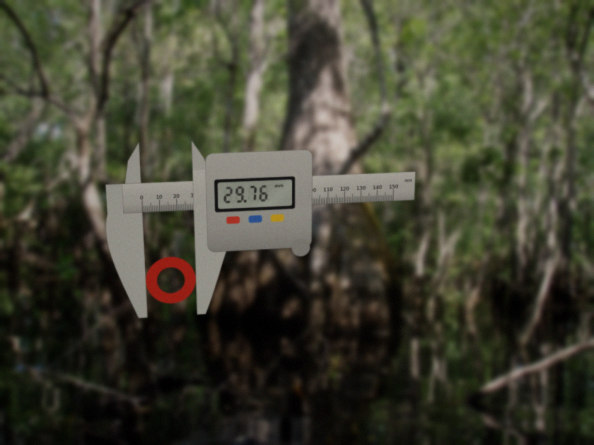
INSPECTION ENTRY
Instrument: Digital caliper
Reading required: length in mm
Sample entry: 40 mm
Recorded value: 29.76 mm
